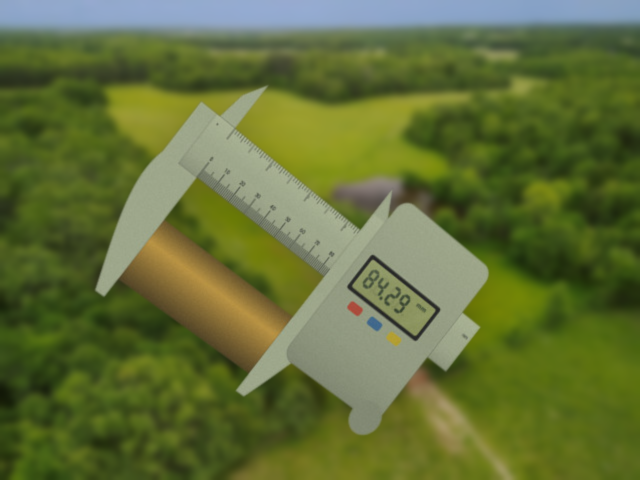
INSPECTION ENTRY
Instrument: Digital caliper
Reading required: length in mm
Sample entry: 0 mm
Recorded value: 84.29 mm
